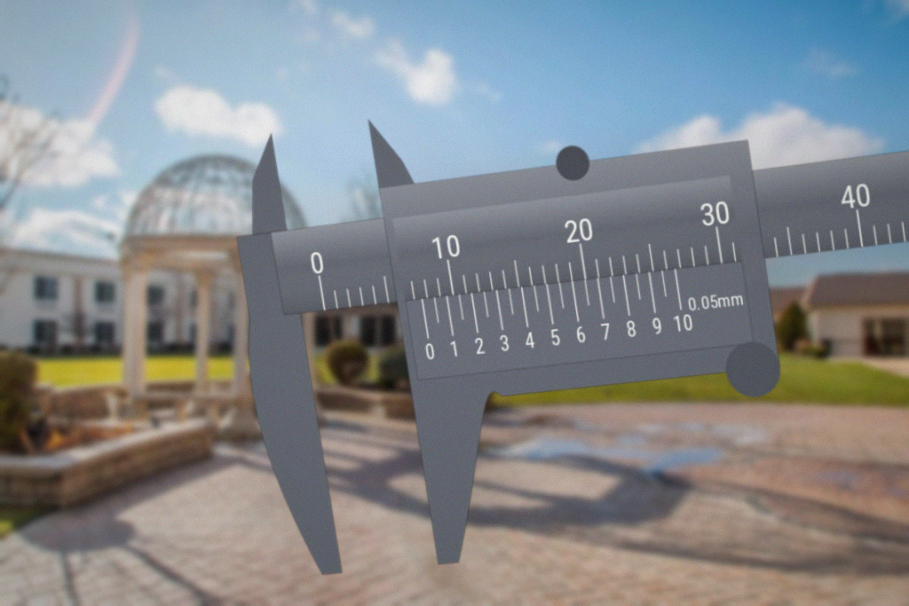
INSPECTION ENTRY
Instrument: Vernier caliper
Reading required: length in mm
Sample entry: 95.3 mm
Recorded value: 7.6 mm
